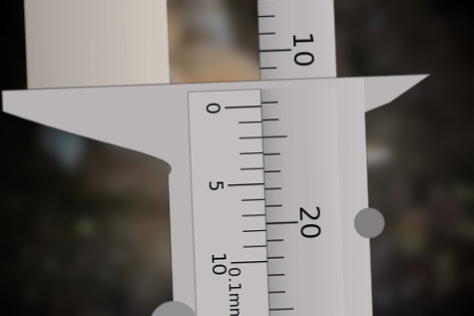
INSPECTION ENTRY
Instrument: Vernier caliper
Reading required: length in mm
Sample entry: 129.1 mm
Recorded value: 13.2 mm
